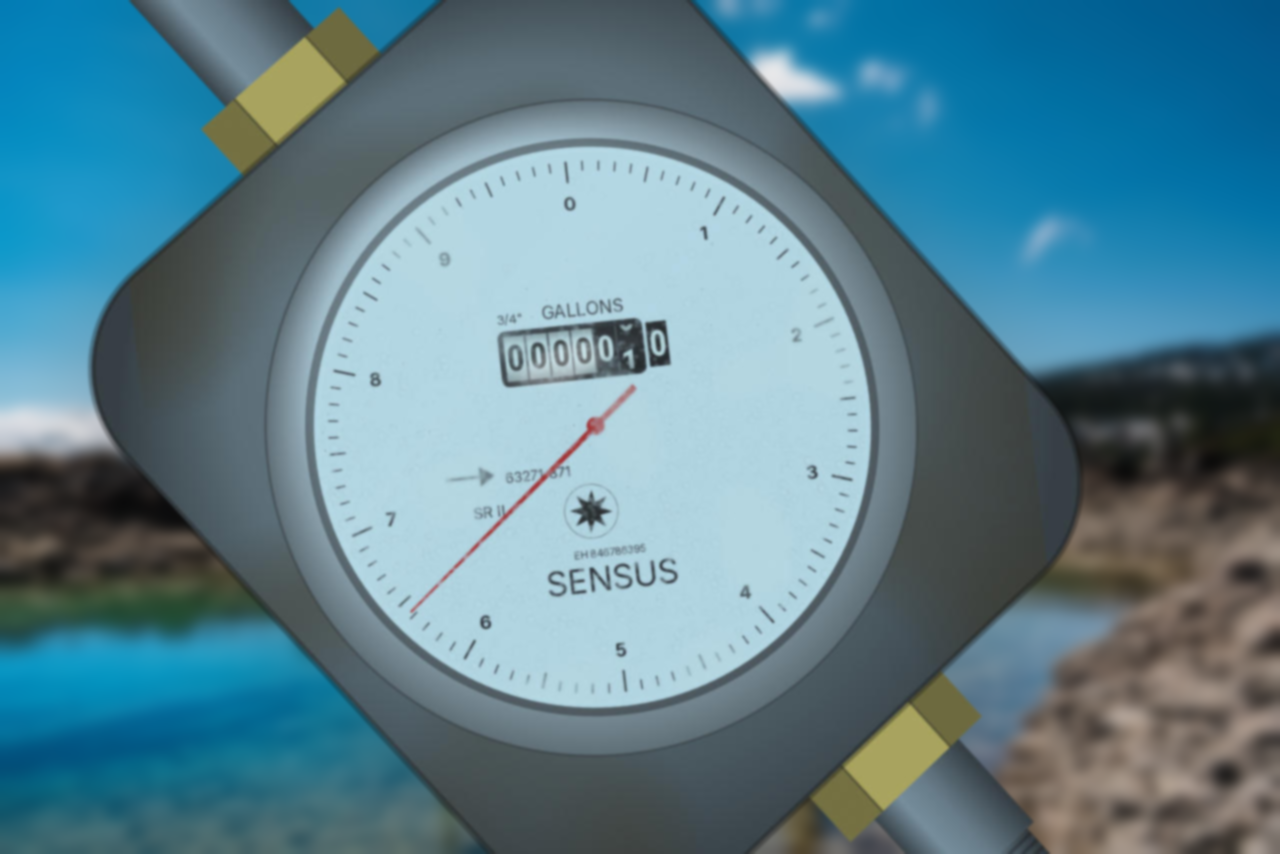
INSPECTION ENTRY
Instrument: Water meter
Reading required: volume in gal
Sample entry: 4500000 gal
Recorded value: 6.4 gal
